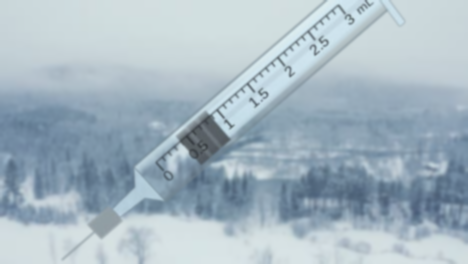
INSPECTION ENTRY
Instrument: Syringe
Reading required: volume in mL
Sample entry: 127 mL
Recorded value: 0.4 mL
